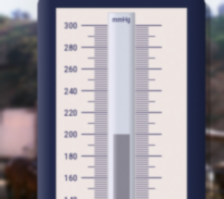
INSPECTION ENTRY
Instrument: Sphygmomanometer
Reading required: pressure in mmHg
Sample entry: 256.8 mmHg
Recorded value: 200 mmHg
